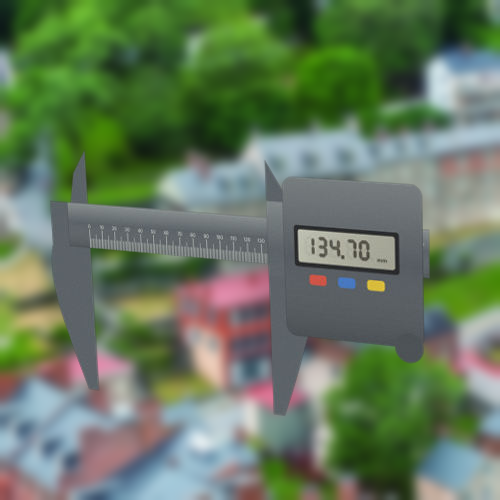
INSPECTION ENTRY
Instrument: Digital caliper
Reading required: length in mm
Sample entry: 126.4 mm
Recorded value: 134.70 mm
